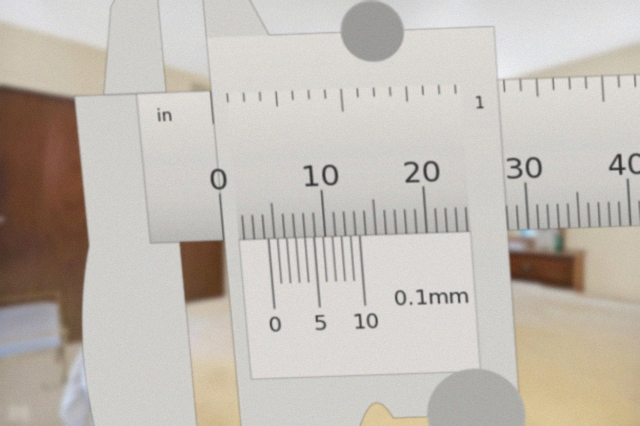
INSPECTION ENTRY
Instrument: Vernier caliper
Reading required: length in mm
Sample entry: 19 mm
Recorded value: 4.4 mm
